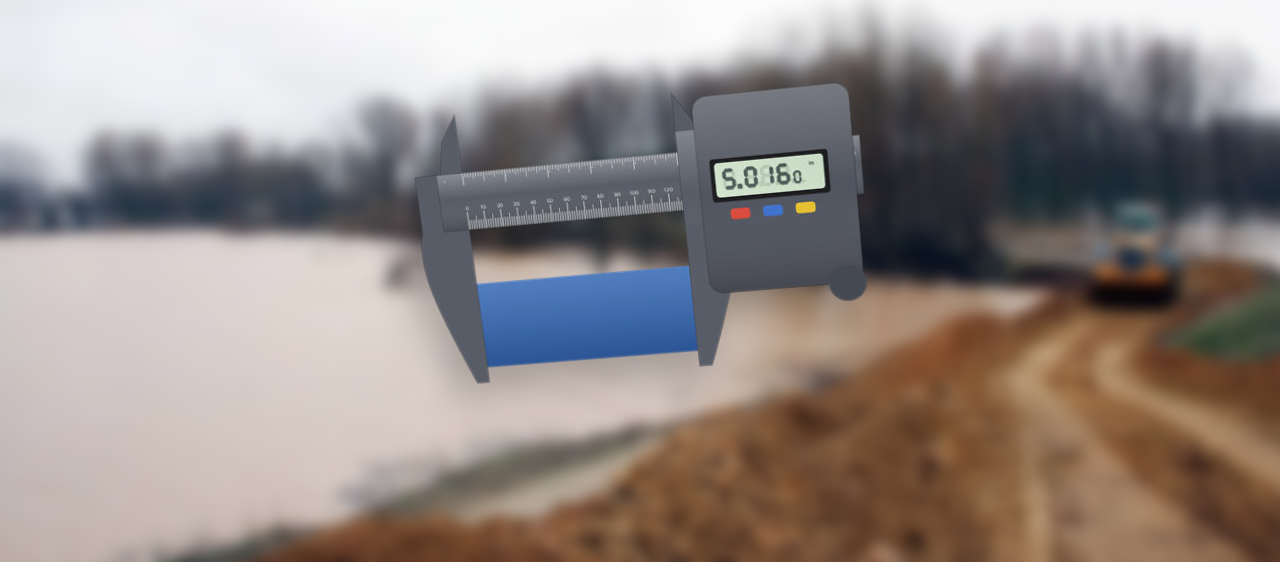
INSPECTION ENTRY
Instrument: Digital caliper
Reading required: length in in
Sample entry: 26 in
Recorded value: 5.0160 in
